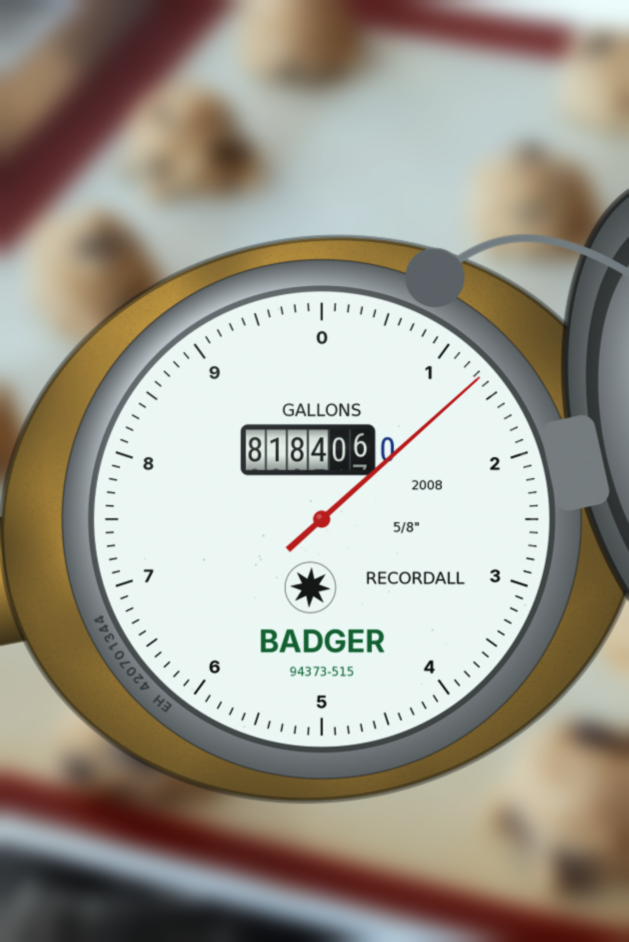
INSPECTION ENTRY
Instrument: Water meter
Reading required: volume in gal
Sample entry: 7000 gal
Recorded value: 8184061.3 gal
